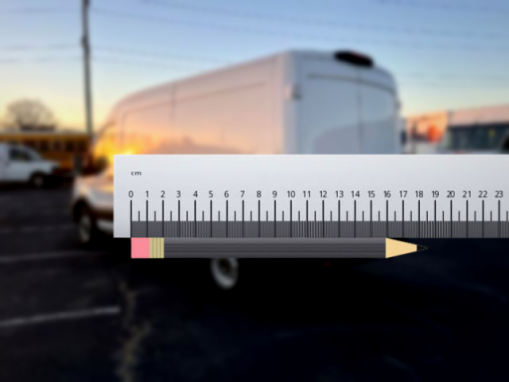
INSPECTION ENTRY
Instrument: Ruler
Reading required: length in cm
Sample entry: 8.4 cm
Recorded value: 18.5 cm
